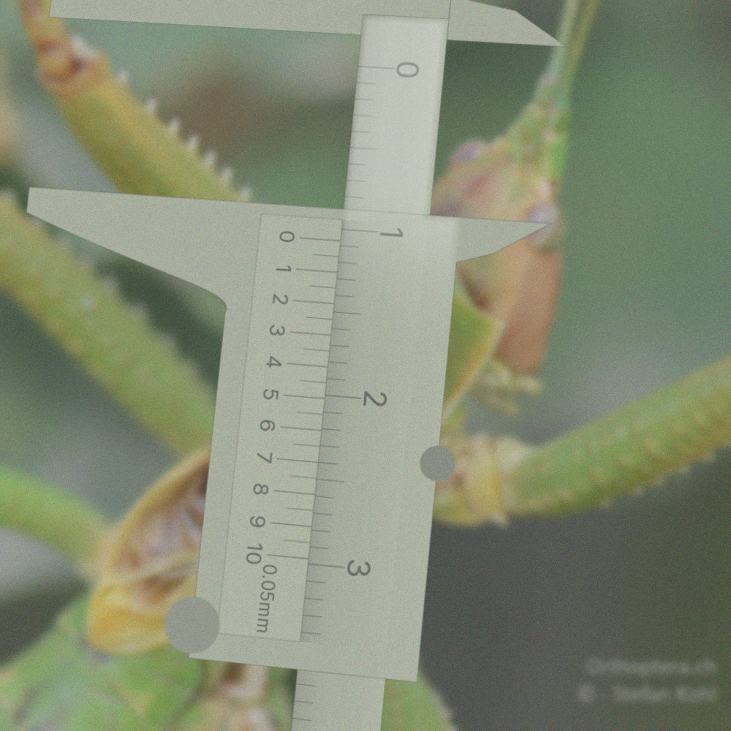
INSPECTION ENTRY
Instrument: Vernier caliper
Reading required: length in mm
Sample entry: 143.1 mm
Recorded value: 10.7 mm
